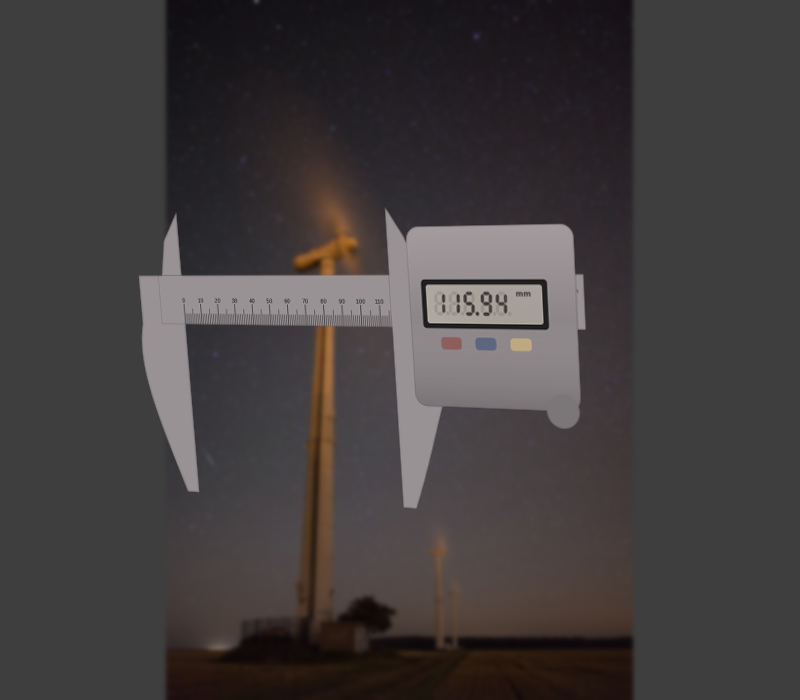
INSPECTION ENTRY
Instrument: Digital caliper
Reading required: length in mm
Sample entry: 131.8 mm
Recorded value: 115.94 mm
